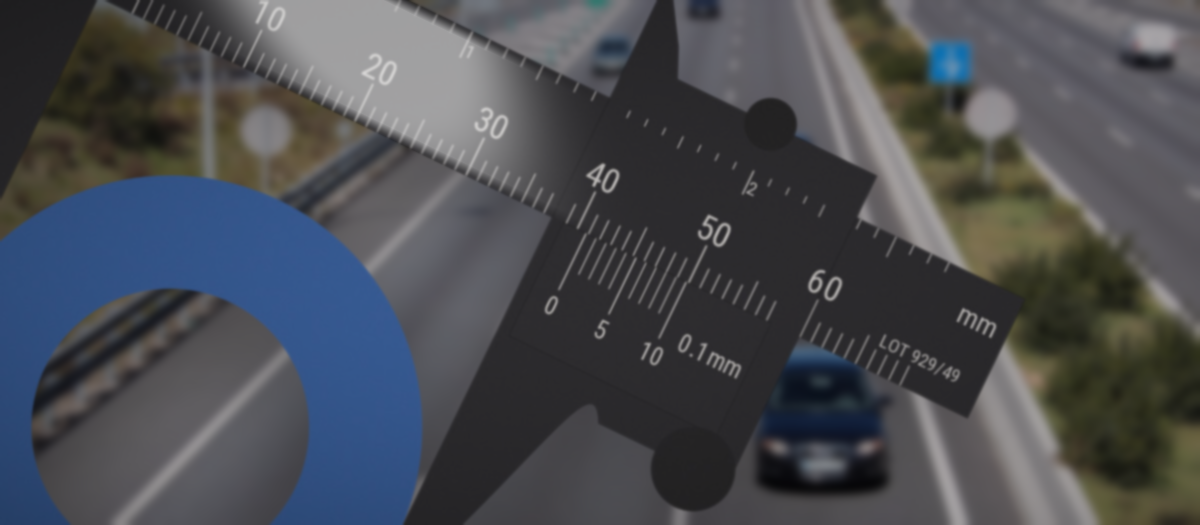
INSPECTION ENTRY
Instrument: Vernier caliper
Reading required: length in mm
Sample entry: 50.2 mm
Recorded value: 40.8 mm
